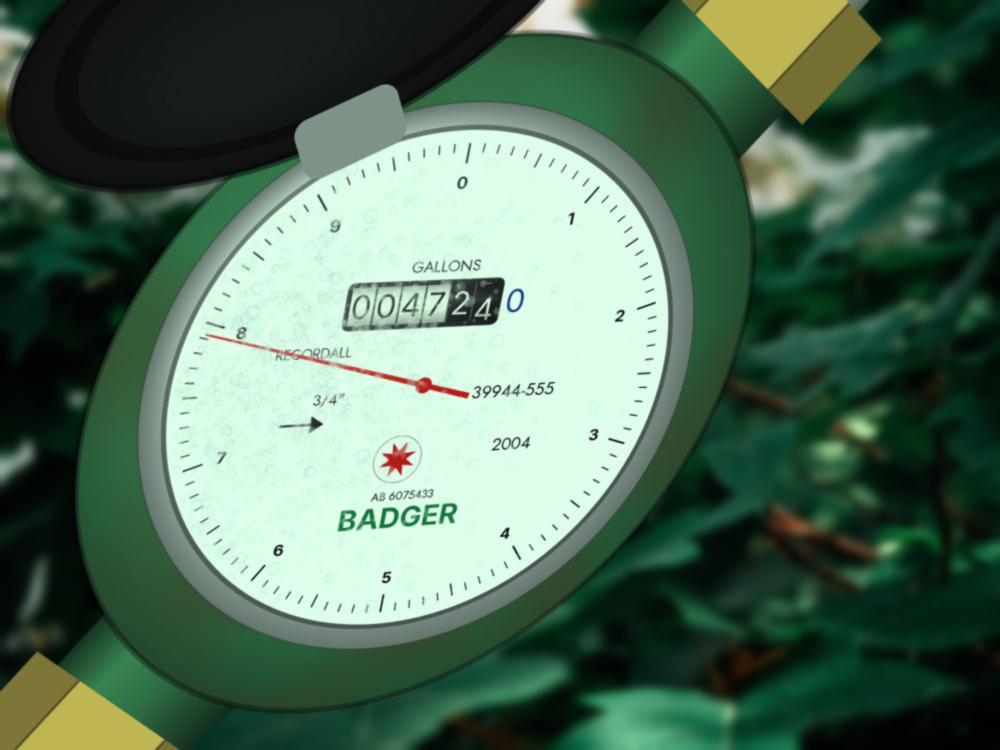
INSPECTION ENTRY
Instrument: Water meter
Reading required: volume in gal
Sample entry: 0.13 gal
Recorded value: 47237.9 gal
